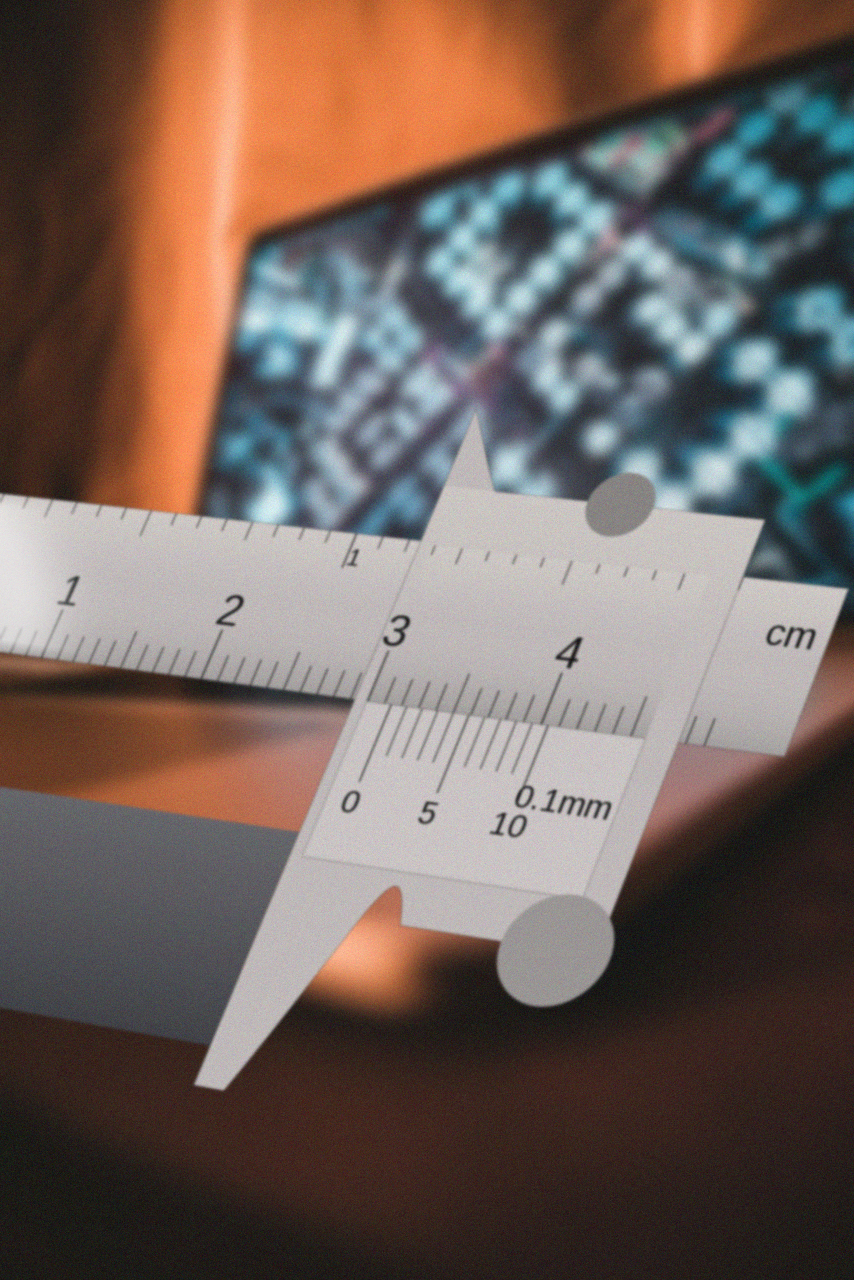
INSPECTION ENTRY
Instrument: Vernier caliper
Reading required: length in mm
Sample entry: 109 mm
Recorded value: 31.4 mm
